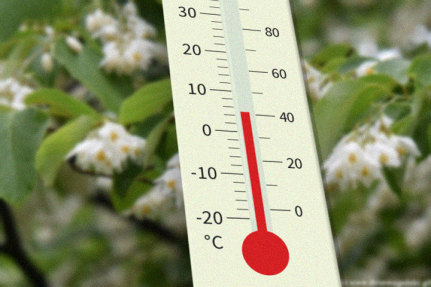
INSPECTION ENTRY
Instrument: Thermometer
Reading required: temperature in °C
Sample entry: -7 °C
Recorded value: 5 °C
